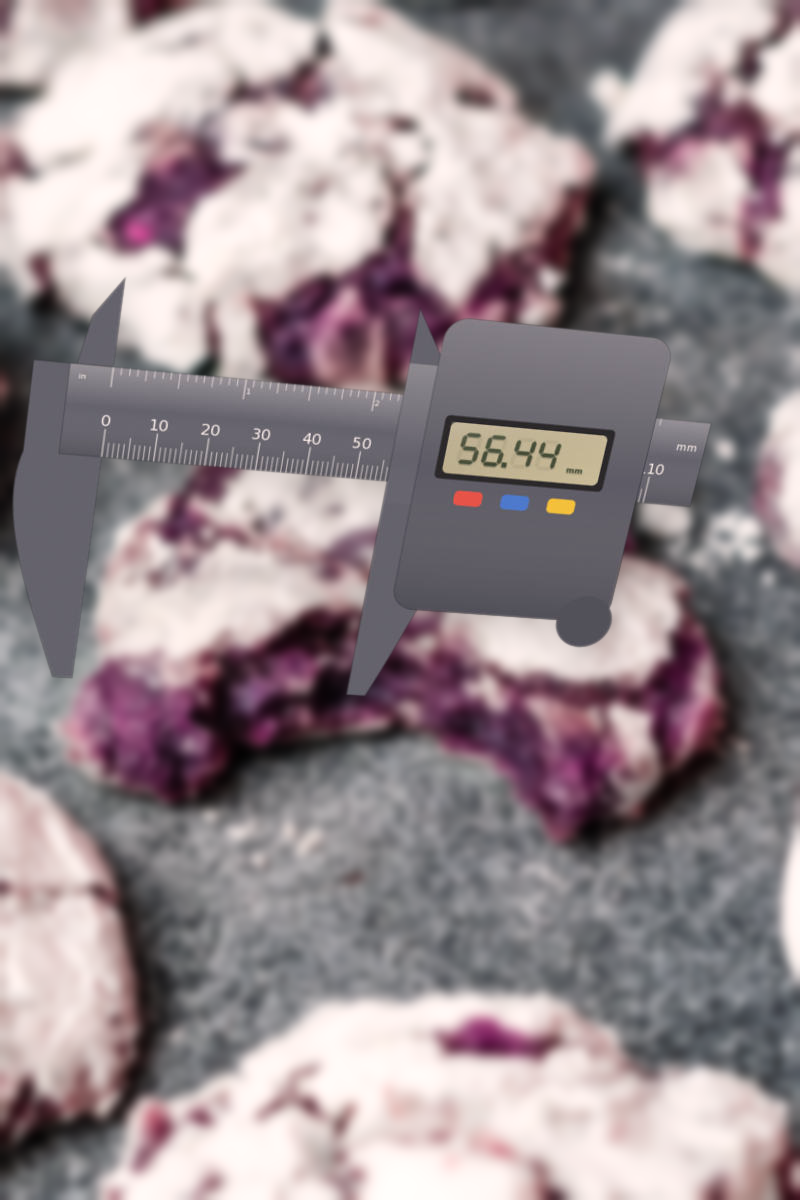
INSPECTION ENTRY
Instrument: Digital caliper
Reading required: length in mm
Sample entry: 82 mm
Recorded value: 56.44 mm
